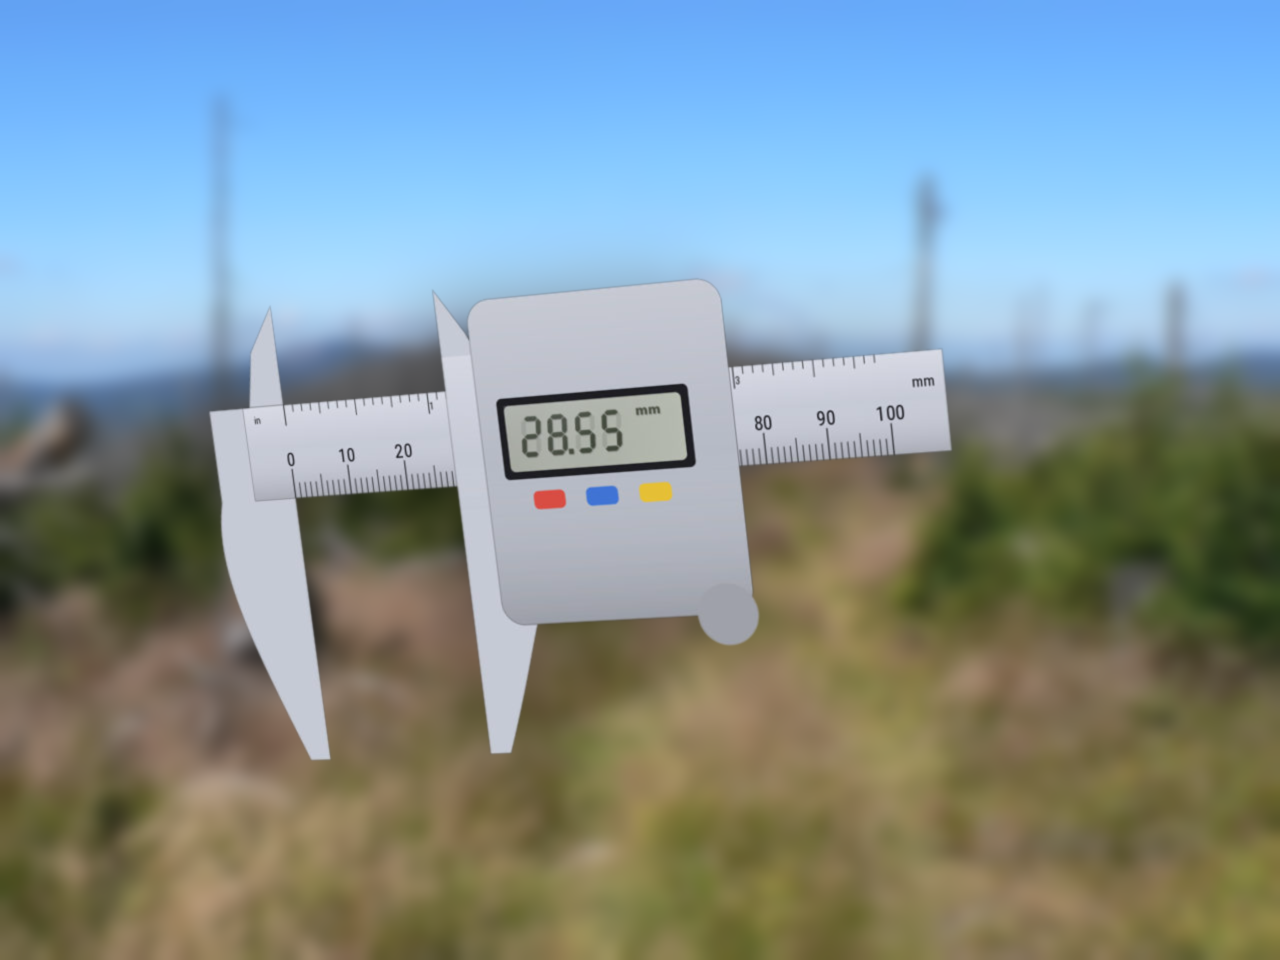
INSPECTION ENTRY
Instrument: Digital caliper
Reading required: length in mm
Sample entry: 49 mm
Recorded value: 28.55 mm
